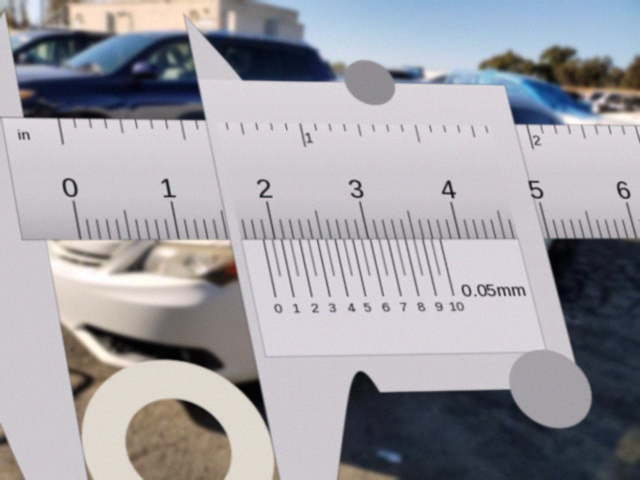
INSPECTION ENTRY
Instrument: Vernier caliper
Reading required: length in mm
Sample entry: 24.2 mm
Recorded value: 18.8 mm
